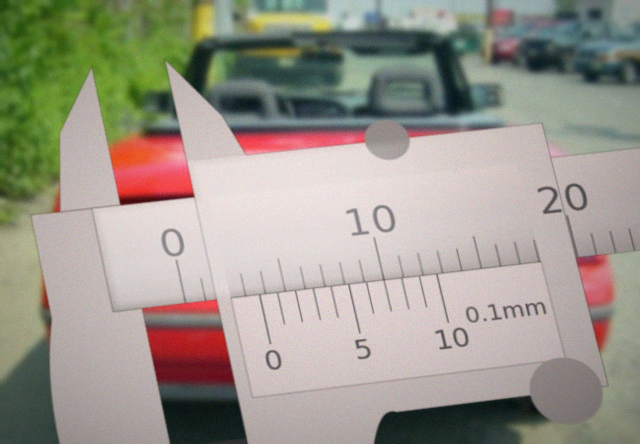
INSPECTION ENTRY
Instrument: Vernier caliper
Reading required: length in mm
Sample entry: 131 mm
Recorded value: 3.7 mm
